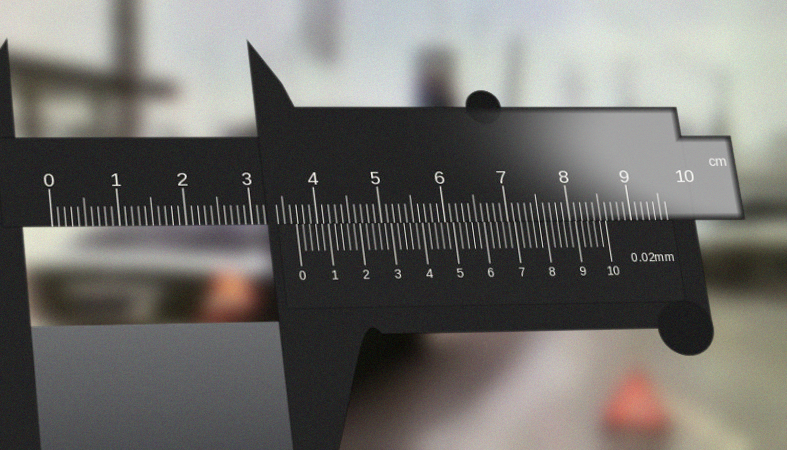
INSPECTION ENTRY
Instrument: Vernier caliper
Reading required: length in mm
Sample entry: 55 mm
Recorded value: 36.8 mm
